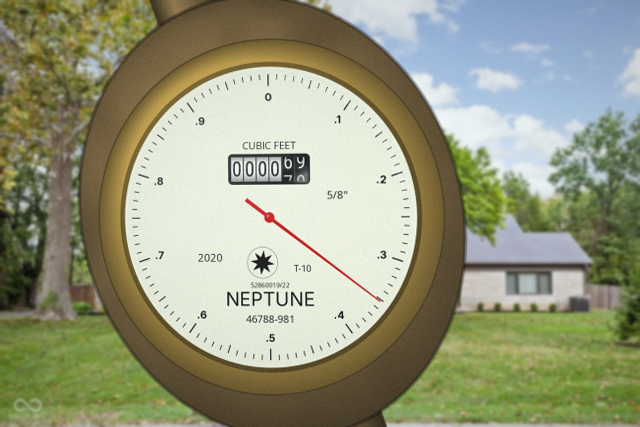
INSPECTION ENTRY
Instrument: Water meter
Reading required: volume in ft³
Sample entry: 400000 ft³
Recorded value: 69.35 ft³
